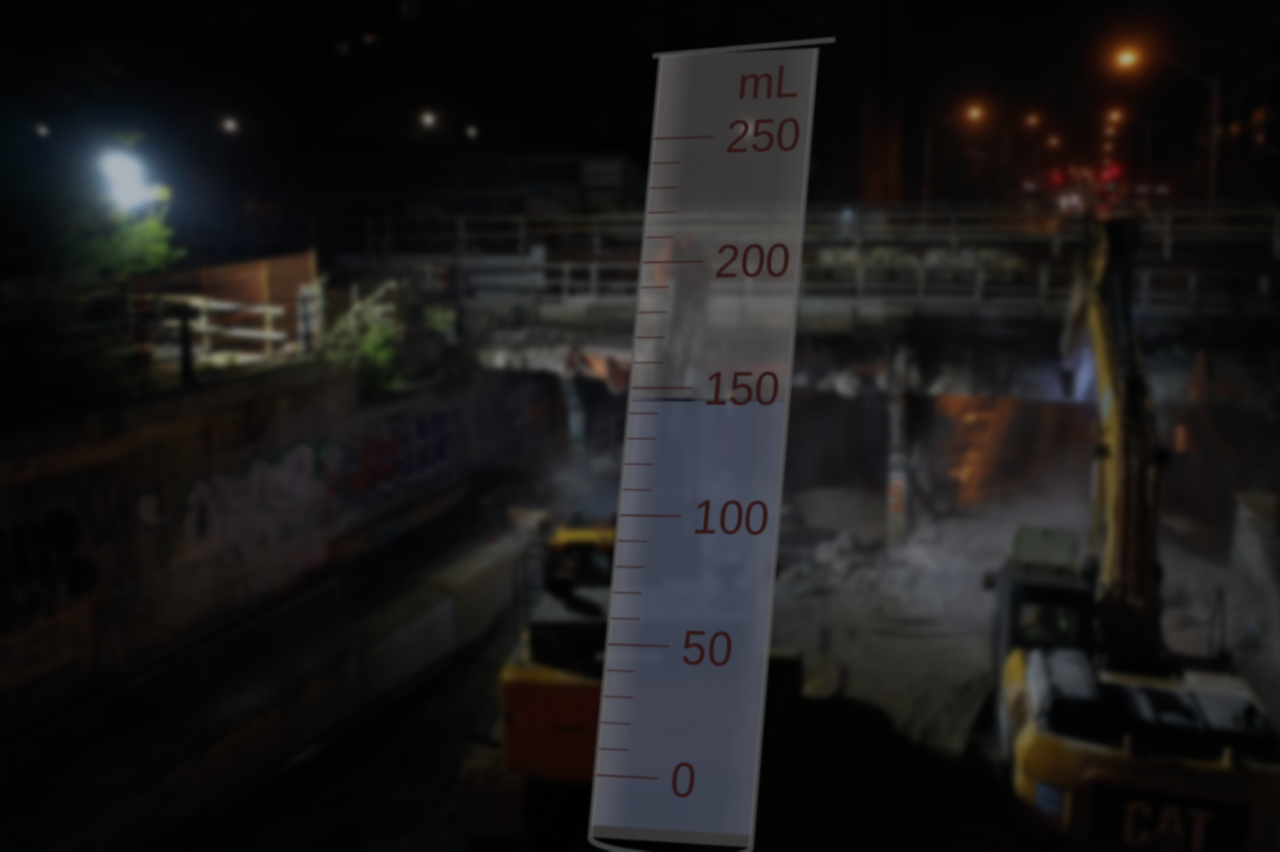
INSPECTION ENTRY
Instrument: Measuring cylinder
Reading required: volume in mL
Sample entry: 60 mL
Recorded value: 145 mL
